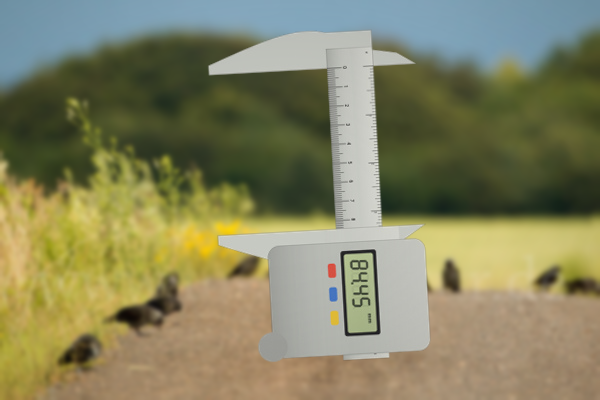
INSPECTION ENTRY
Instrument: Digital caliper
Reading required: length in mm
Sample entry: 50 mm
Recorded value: 84.45 mm
